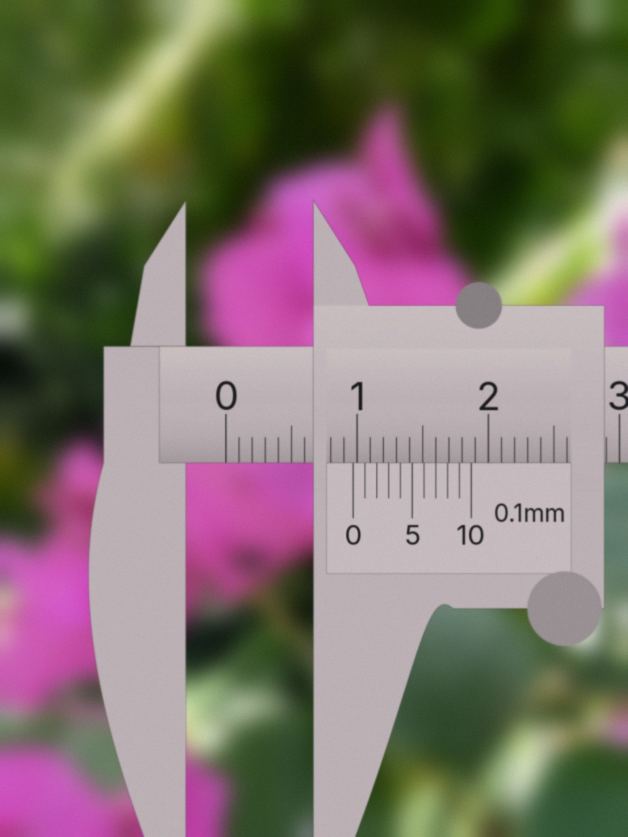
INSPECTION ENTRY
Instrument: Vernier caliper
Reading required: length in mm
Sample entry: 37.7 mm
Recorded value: 9.7 mm
